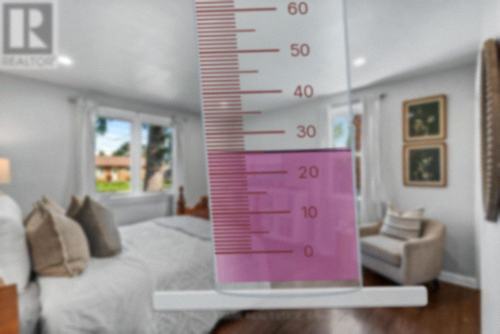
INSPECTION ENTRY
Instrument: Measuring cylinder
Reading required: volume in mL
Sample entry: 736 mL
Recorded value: 25 mL
